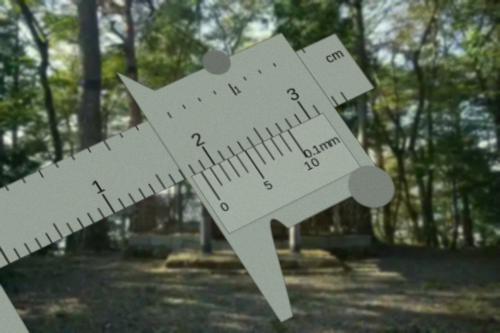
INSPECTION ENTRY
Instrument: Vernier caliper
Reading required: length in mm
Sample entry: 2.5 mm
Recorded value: 18.6 mm
